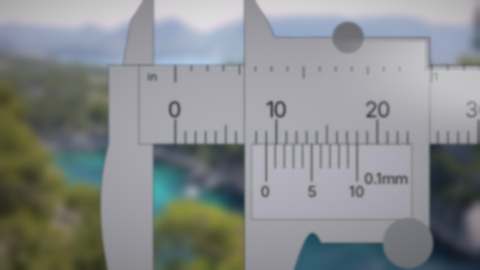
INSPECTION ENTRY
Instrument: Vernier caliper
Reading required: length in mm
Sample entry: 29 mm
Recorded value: 9.0 mm
